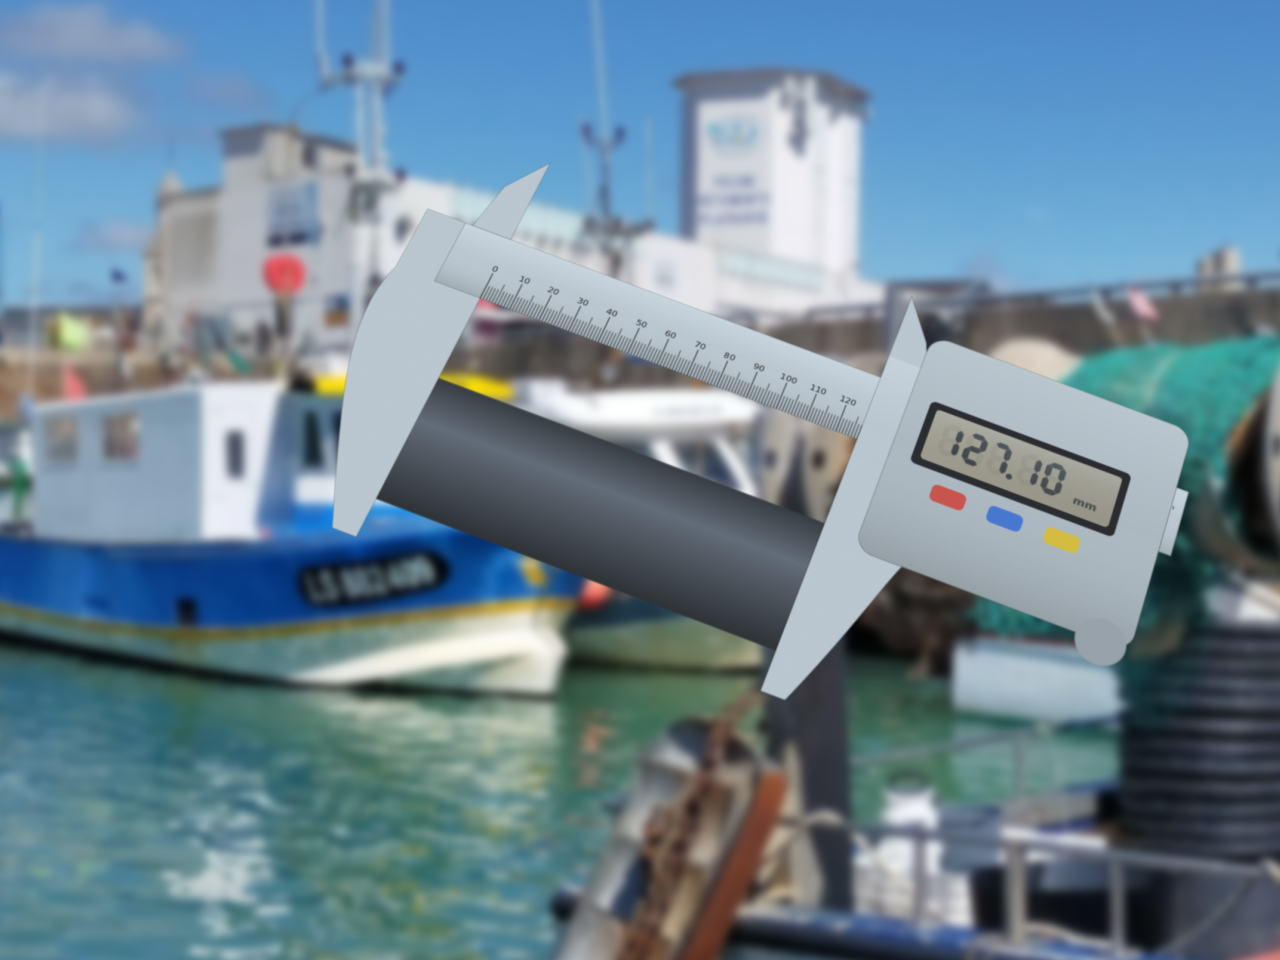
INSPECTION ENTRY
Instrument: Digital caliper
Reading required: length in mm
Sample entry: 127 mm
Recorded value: 127.10 mm
